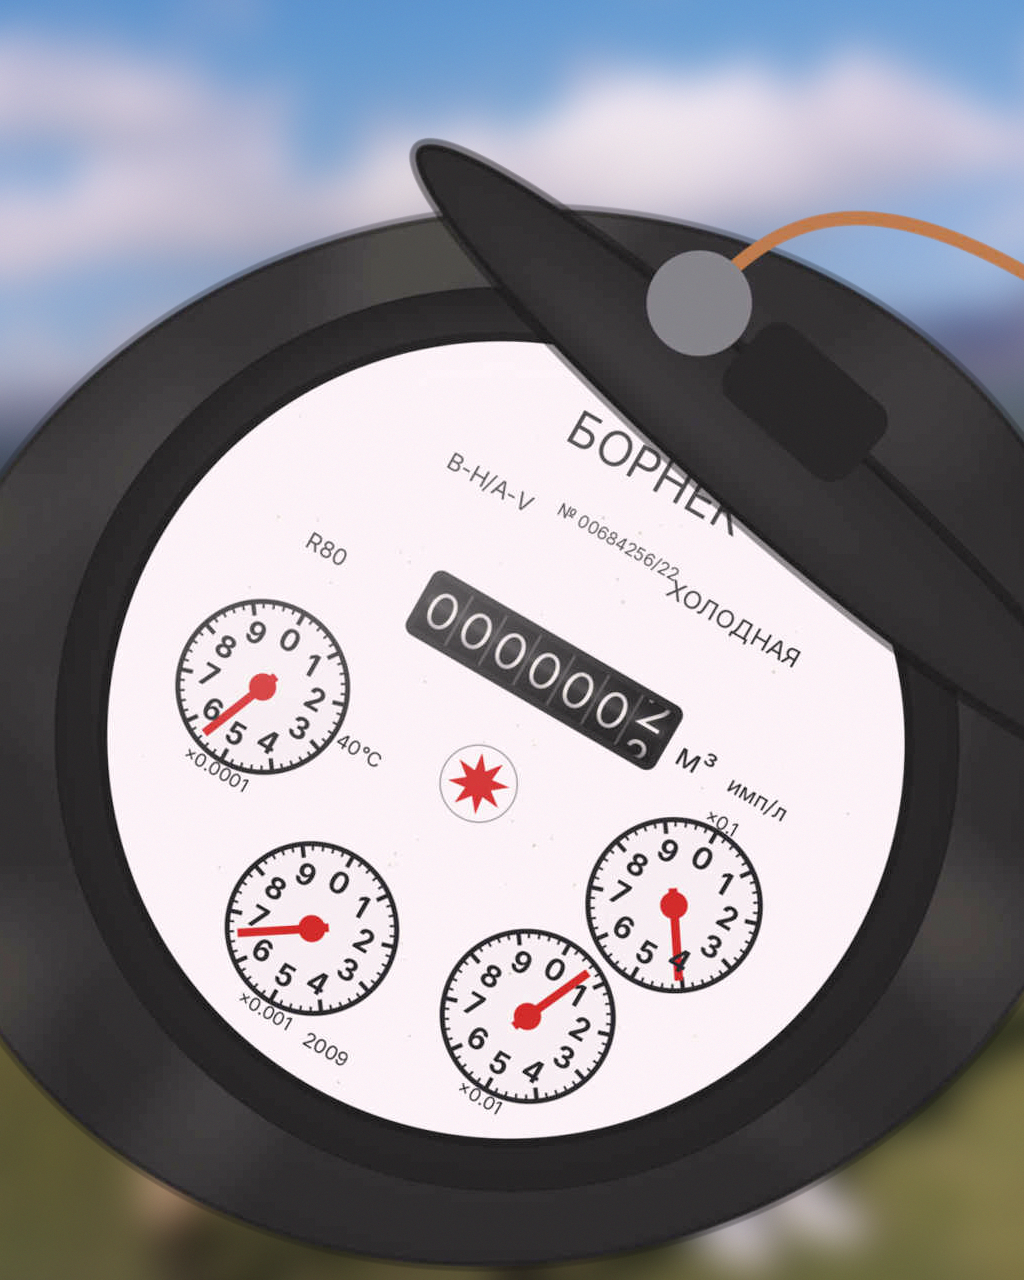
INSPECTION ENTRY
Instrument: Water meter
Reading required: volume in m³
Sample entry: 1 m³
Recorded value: 2.4065 m³
